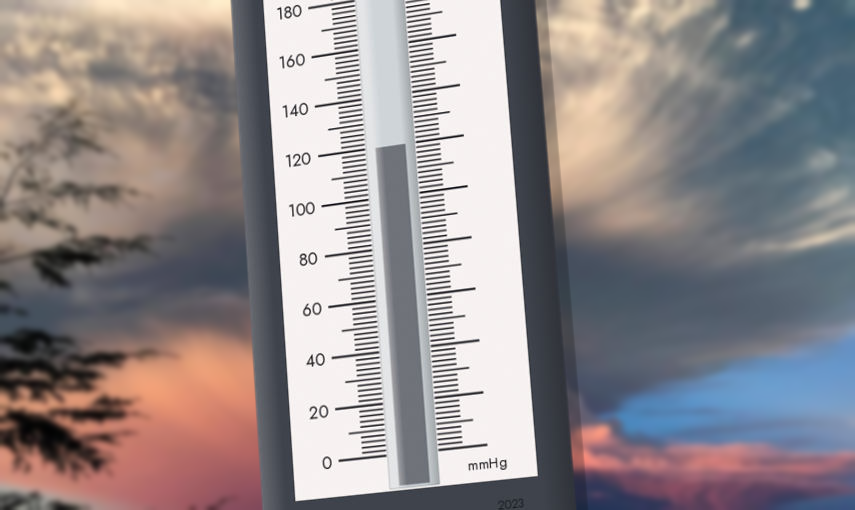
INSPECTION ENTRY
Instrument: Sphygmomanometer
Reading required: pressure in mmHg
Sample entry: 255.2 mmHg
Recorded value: 120 mmHg
